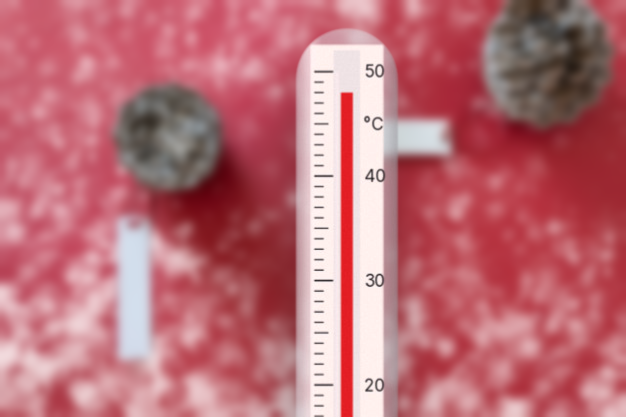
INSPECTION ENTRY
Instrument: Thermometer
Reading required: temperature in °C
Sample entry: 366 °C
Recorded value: 48 °C
